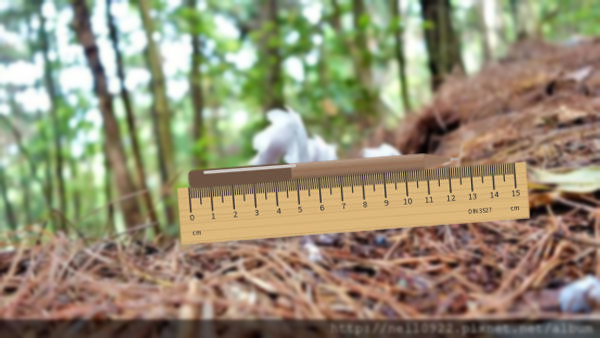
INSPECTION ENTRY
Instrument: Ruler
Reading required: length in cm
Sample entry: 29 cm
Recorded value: 12.5 cm
